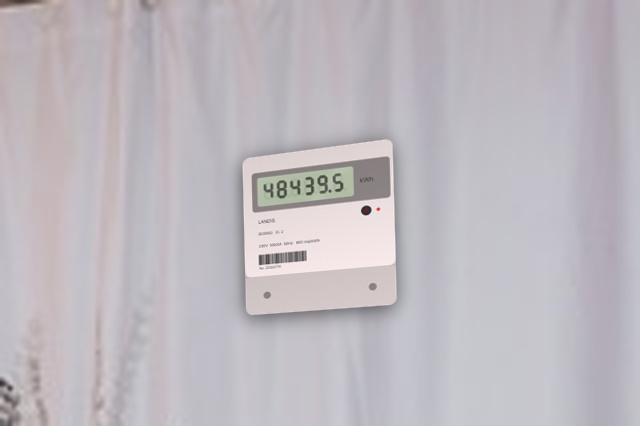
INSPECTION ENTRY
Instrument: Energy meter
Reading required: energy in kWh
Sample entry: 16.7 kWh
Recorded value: 48439.5 kWh
